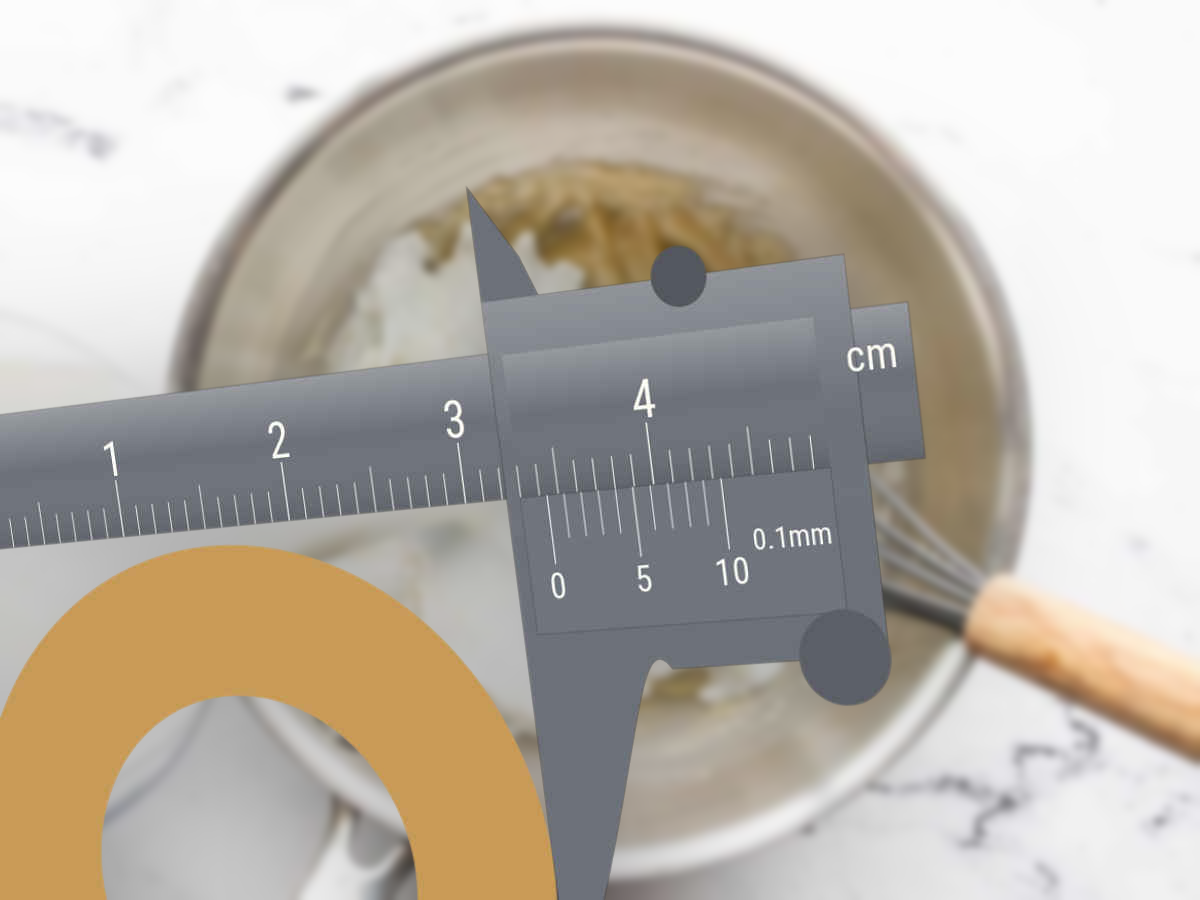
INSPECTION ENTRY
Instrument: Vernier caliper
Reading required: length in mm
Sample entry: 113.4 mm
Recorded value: 34.4 mm
